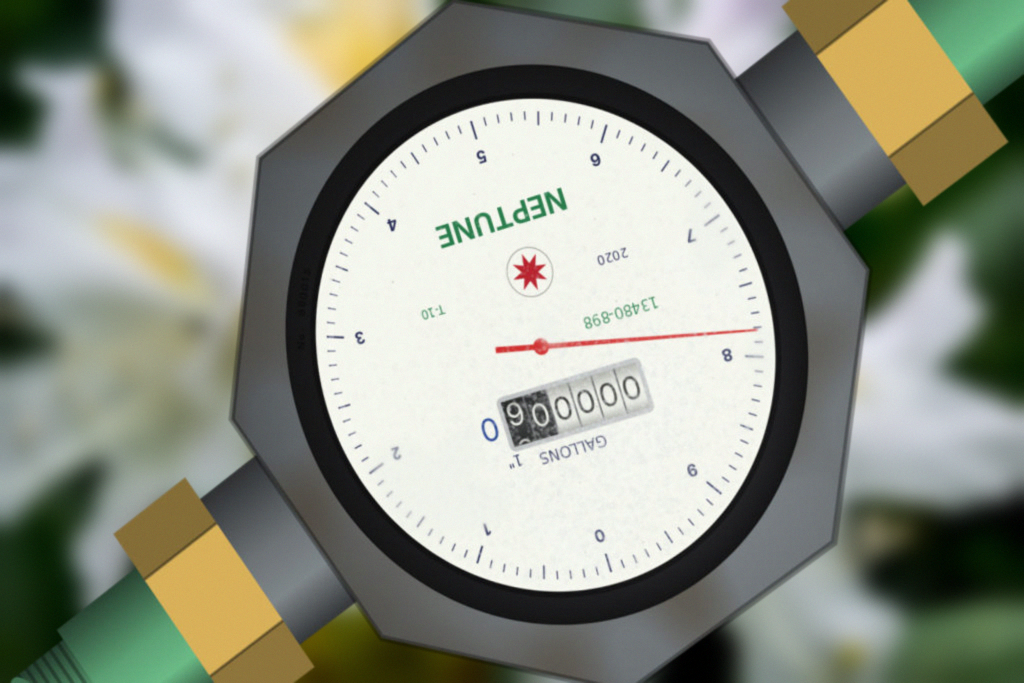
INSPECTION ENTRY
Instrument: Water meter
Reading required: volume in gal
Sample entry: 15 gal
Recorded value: 57.8 gal
